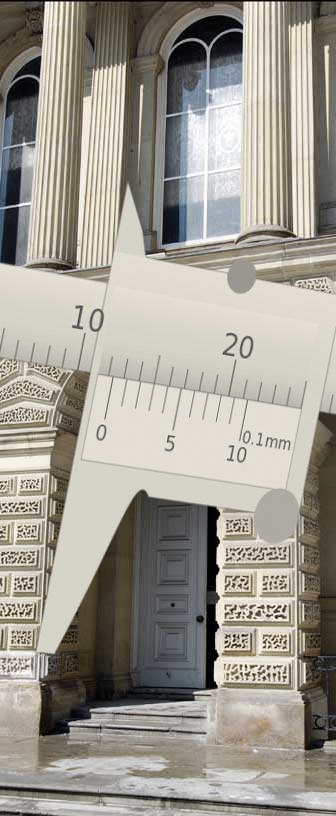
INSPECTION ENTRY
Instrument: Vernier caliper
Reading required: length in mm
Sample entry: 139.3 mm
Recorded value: 12.3 mm
